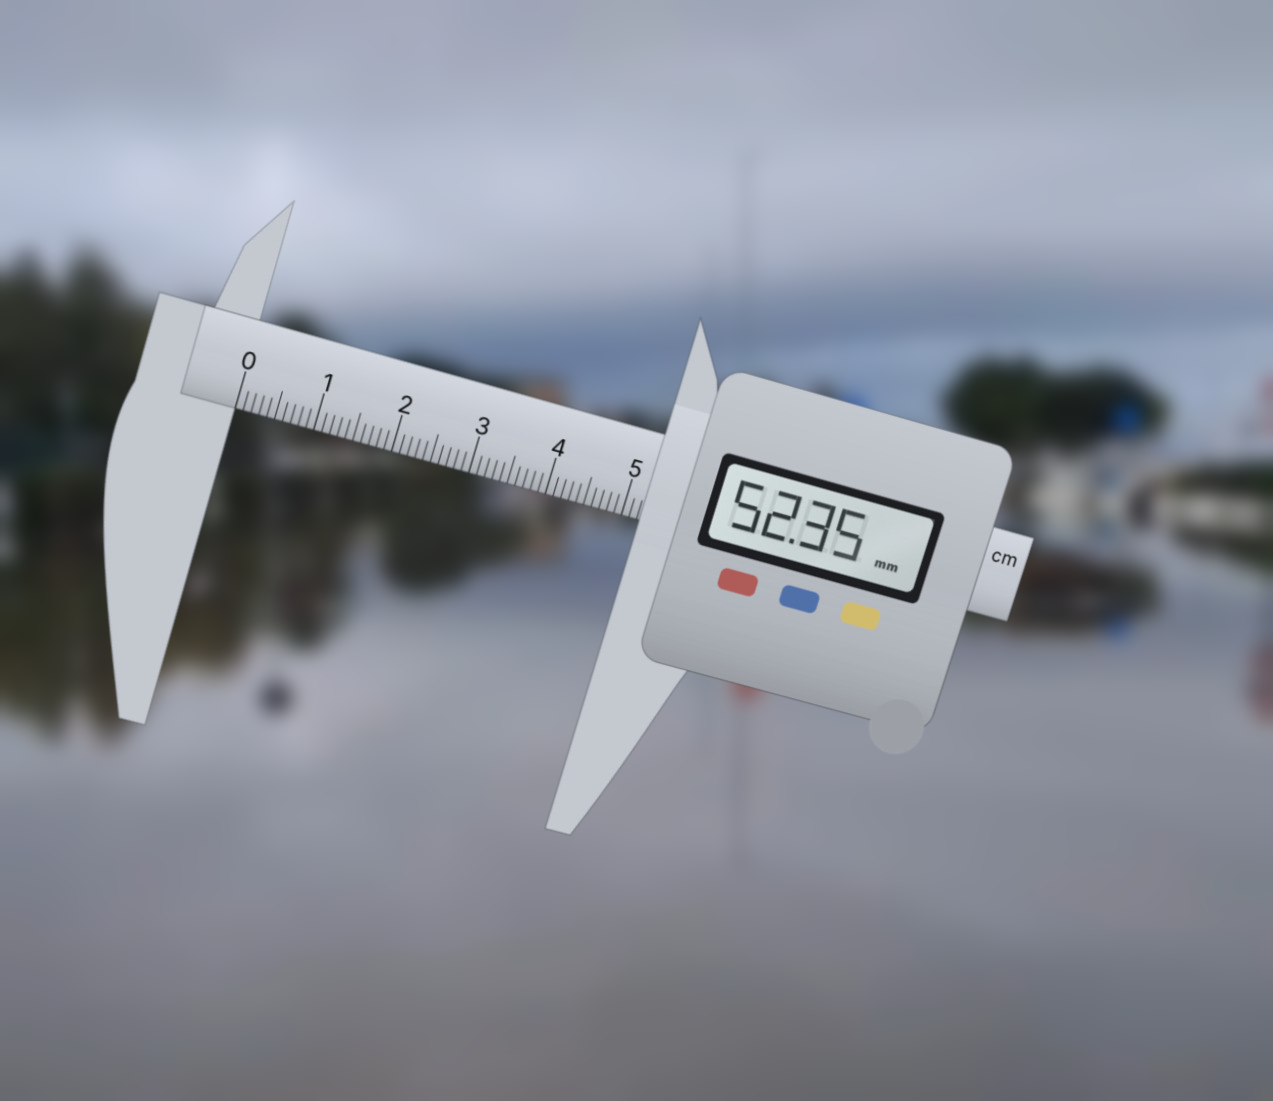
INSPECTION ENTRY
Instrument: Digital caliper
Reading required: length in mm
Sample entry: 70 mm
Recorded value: 52.35 mm
